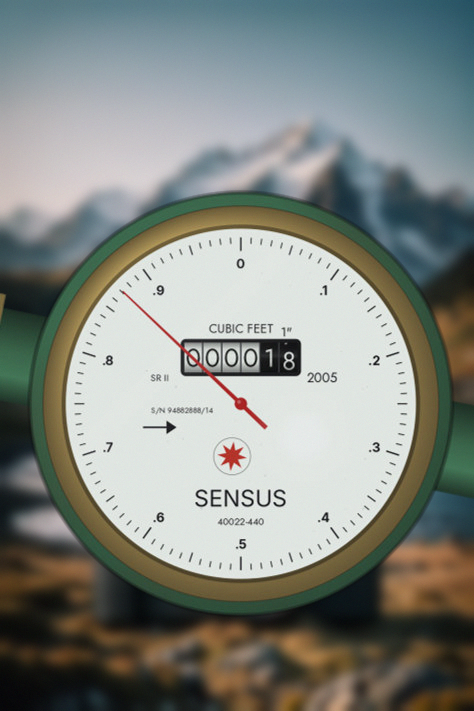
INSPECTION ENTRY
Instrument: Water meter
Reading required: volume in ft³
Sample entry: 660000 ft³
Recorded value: 17.87 ft³
